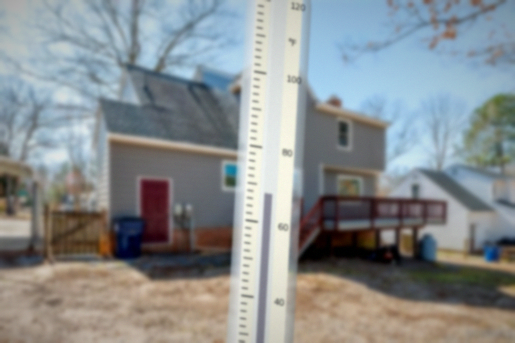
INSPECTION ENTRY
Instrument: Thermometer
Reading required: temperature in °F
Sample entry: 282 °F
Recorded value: 68 °F
